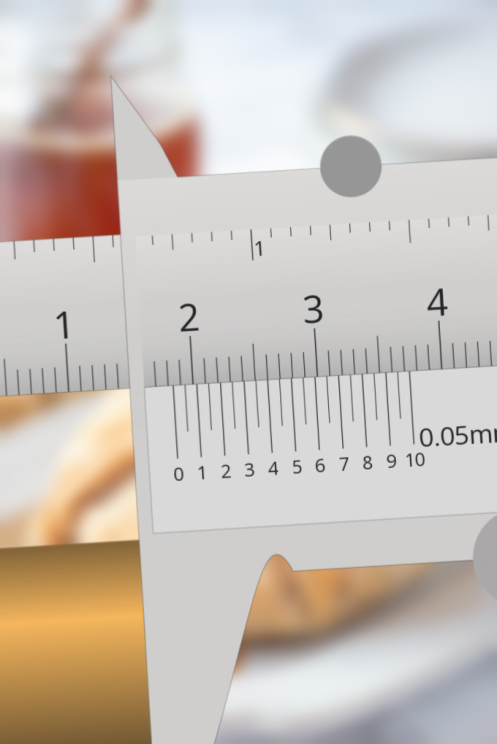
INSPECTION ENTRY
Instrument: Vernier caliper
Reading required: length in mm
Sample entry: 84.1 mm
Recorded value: 18.4 mm
